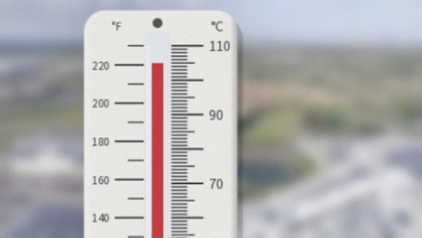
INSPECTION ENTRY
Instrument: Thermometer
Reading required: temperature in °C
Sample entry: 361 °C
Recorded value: 105 °C
